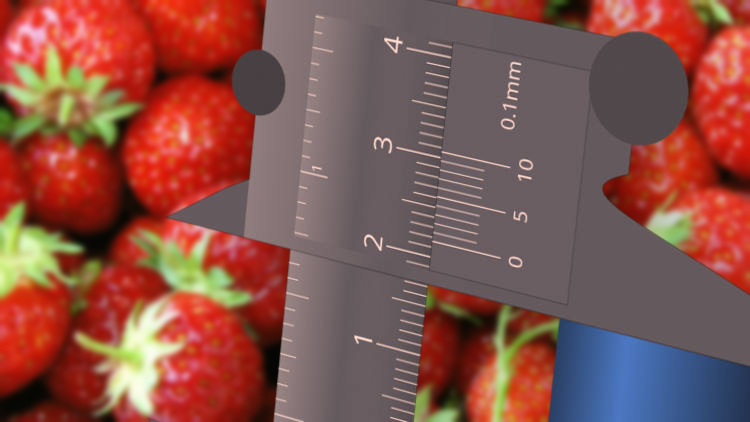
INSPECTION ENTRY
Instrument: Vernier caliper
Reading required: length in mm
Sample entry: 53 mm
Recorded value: 21.6 mm
